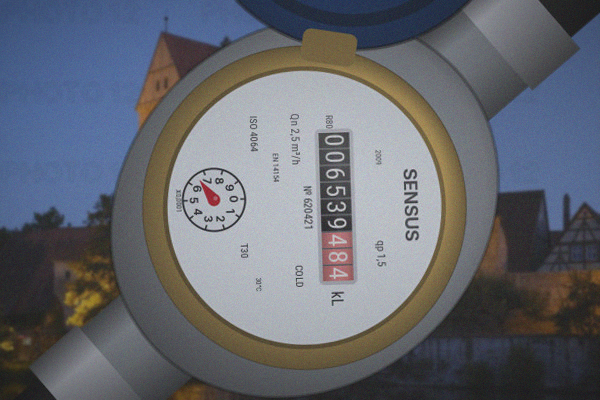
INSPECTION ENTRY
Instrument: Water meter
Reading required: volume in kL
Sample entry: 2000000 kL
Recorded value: 6539.4846 kL
